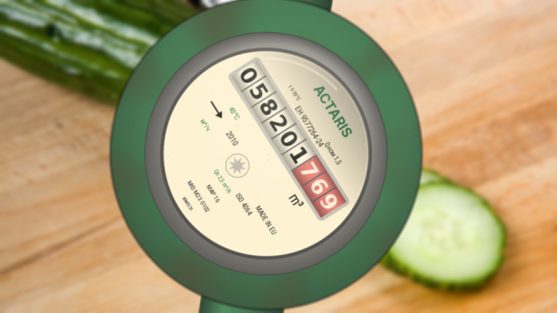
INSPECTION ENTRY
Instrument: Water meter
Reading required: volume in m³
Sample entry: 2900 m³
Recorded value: 58201.769 m³
